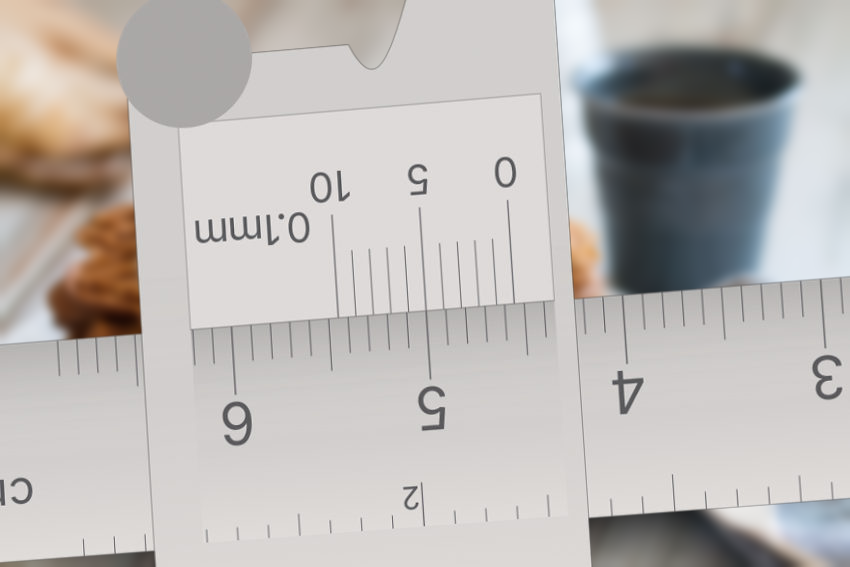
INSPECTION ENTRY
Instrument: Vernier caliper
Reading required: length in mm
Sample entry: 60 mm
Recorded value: 45.5 mm
